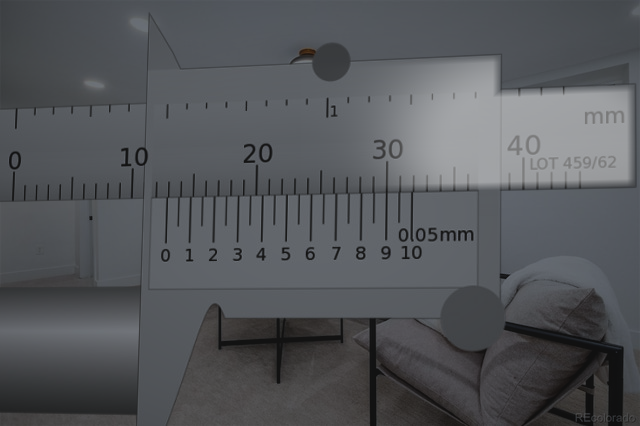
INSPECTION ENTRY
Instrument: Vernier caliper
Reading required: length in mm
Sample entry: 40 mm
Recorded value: 12.9 mm
